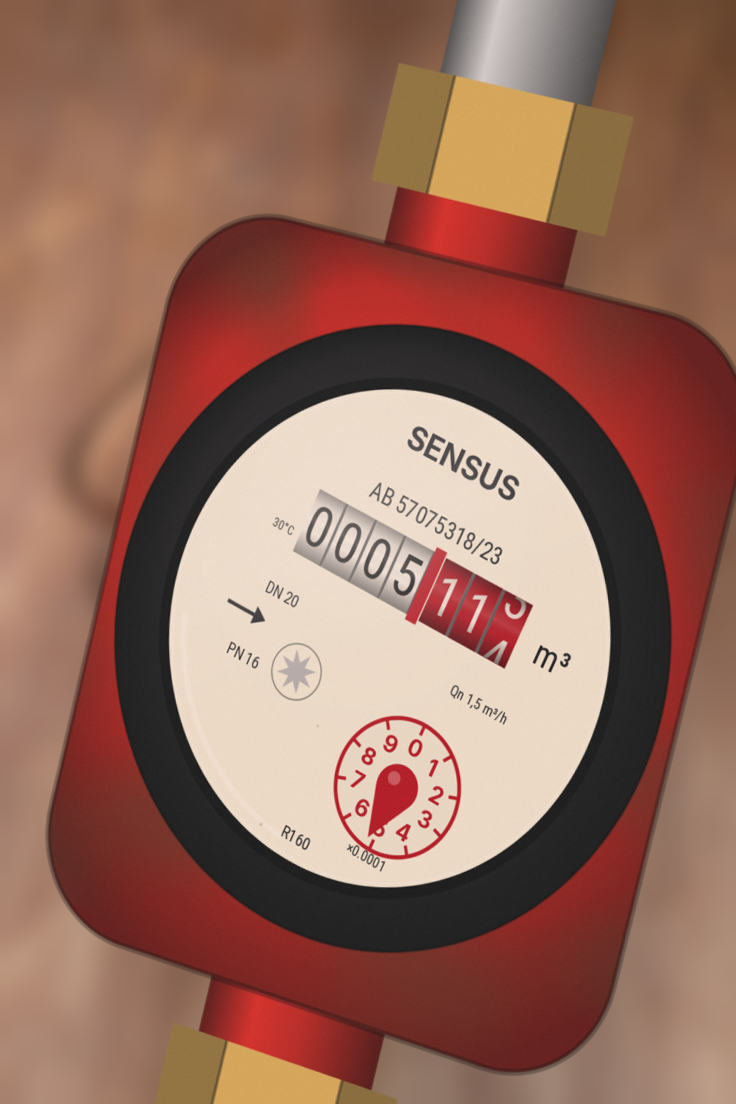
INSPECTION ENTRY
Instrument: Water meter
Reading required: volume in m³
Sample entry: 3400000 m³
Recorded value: 5.1135 m³
